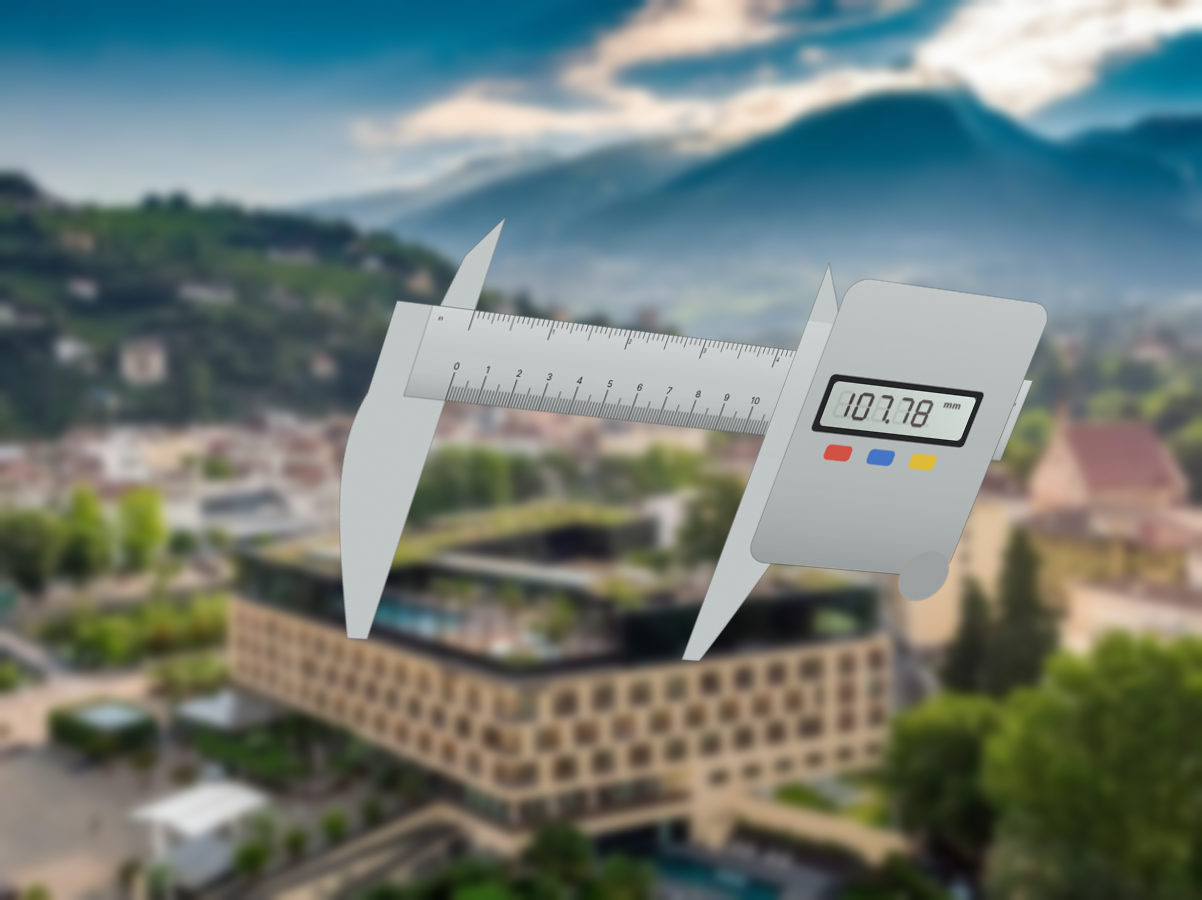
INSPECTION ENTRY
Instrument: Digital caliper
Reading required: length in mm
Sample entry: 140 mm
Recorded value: 107.78 mm
